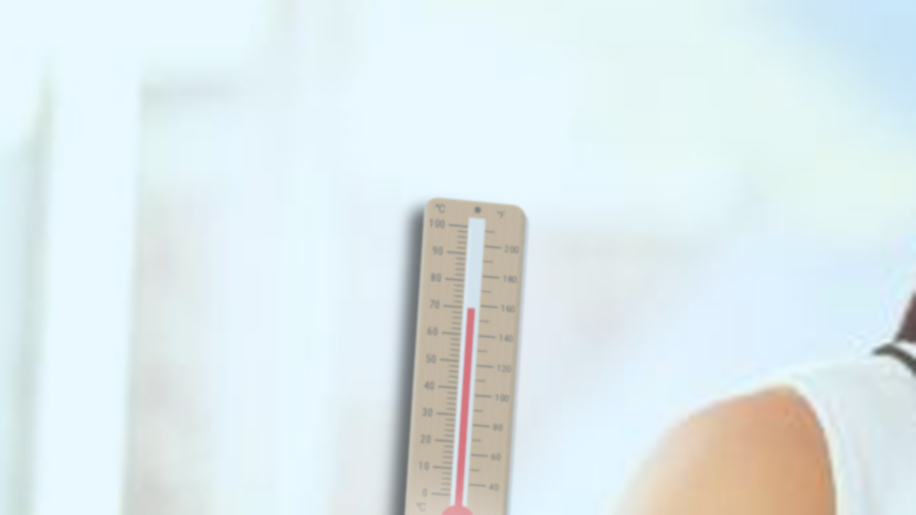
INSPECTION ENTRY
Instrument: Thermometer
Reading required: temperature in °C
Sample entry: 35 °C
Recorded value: 70 °C
